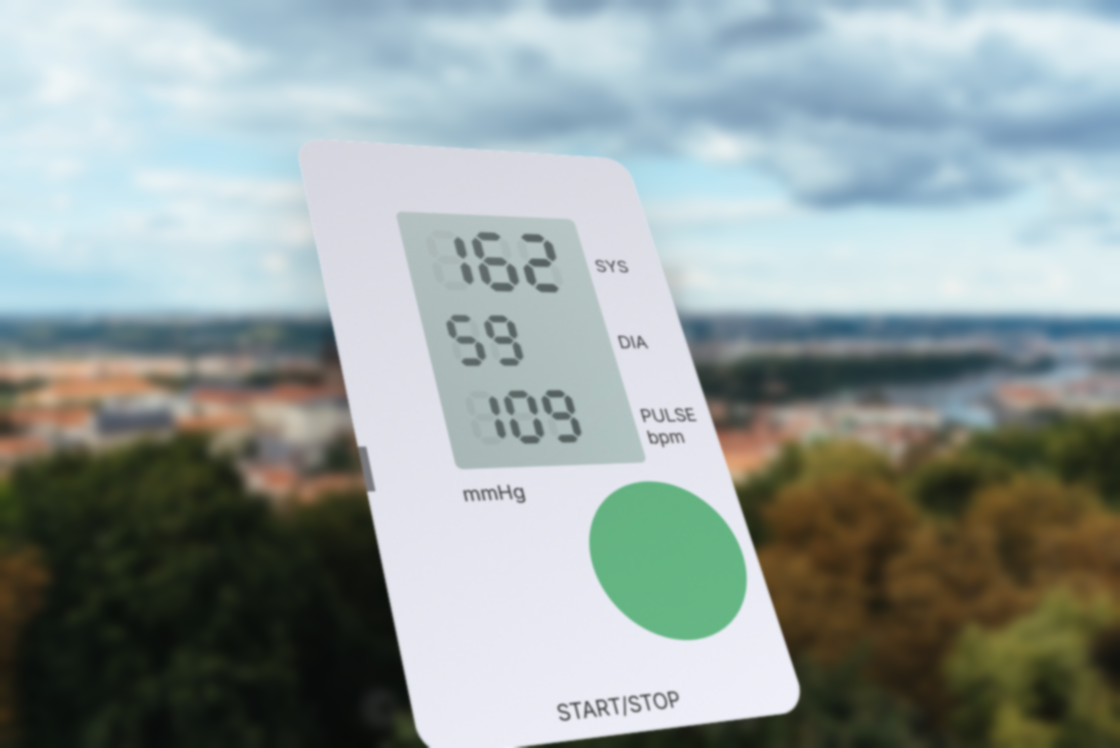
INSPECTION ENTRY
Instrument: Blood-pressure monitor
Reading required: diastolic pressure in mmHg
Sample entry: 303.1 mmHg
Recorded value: 59 mmHg
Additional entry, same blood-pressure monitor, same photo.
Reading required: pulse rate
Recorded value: 109 bpm
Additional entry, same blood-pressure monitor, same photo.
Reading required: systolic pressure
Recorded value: 162 mmHg
